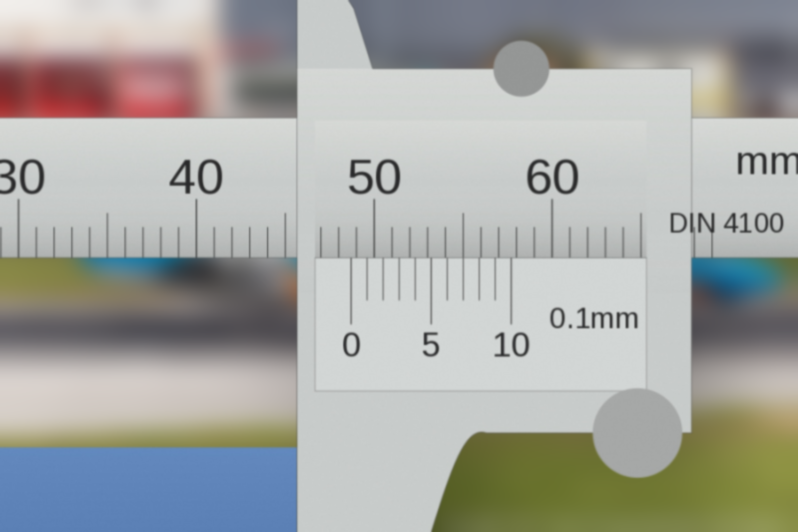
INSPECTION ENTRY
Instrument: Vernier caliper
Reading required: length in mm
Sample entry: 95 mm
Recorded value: 48.7 mm
